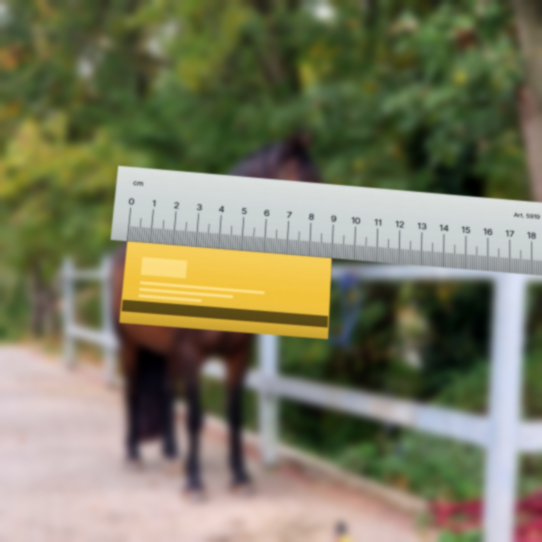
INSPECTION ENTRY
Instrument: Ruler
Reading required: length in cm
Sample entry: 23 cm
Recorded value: 9 cm
